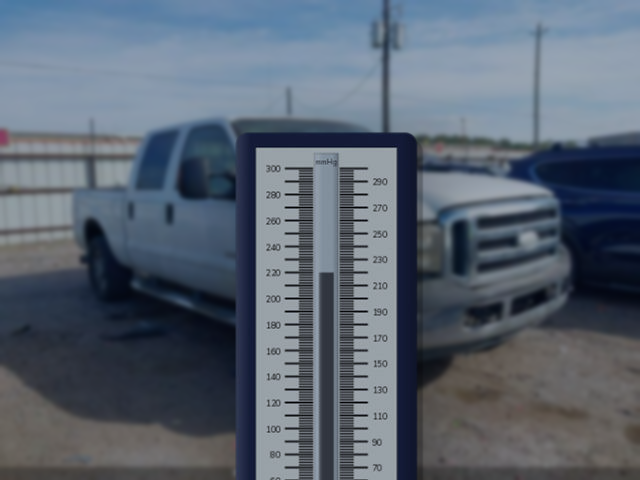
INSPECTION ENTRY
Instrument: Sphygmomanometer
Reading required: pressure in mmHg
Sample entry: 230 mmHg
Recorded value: 220 mmHg
